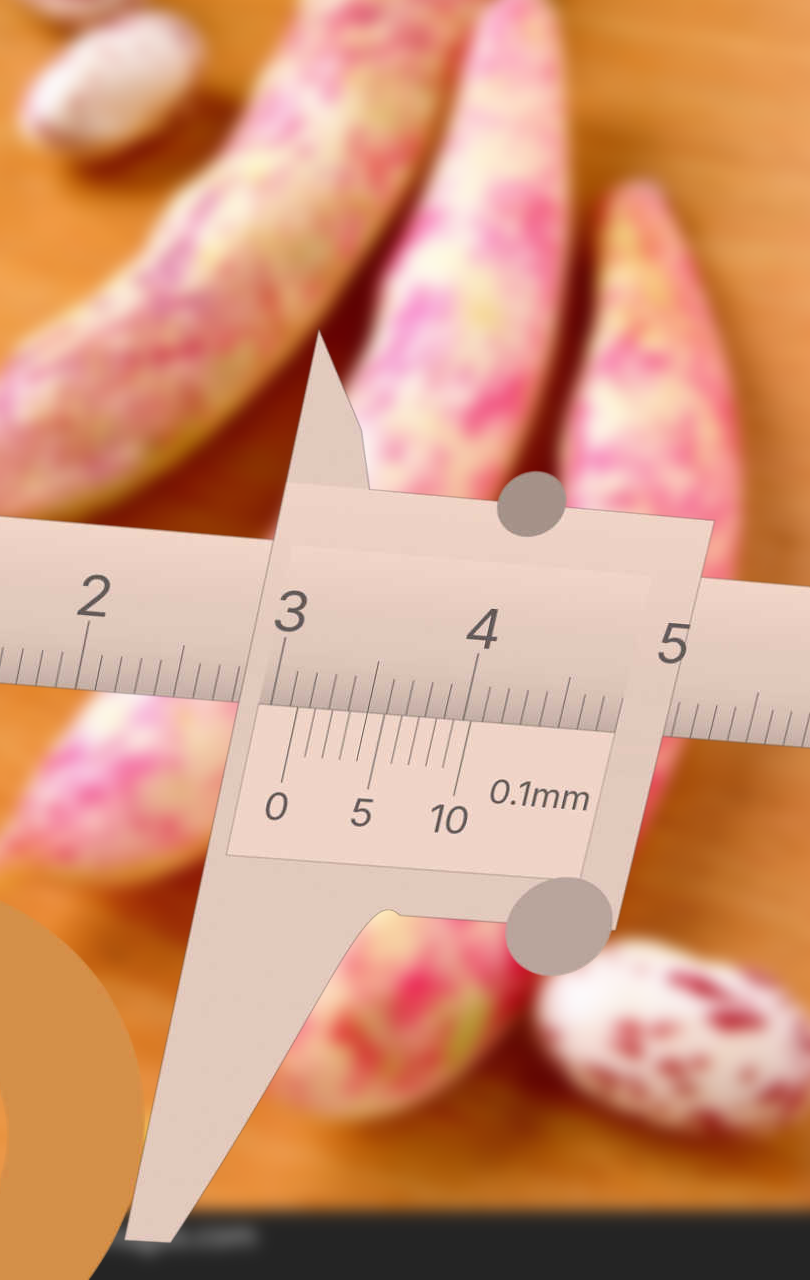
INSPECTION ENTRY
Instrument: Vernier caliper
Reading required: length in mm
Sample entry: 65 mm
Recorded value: 31.4 mm
